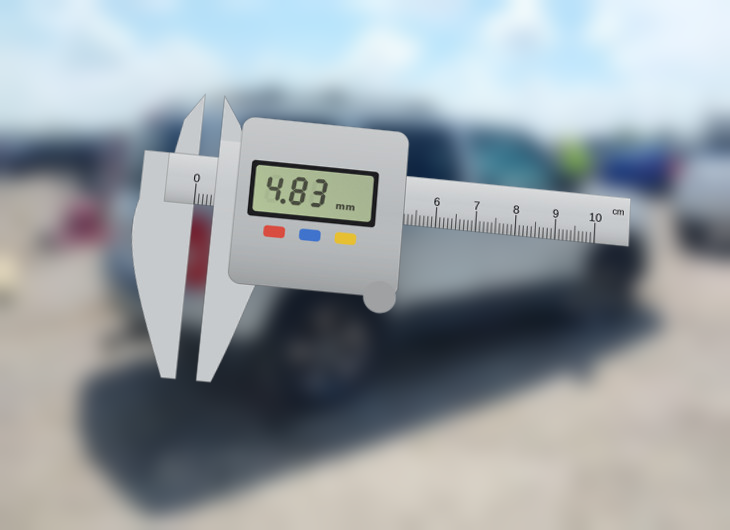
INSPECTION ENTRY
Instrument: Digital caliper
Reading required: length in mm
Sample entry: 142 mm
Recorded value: 4.83 mm
